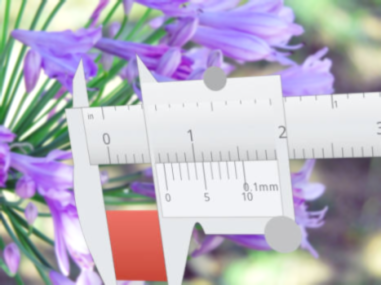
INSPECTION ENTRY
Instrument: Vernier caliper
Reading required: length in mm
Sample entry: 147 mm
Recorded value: 6.4 mm
